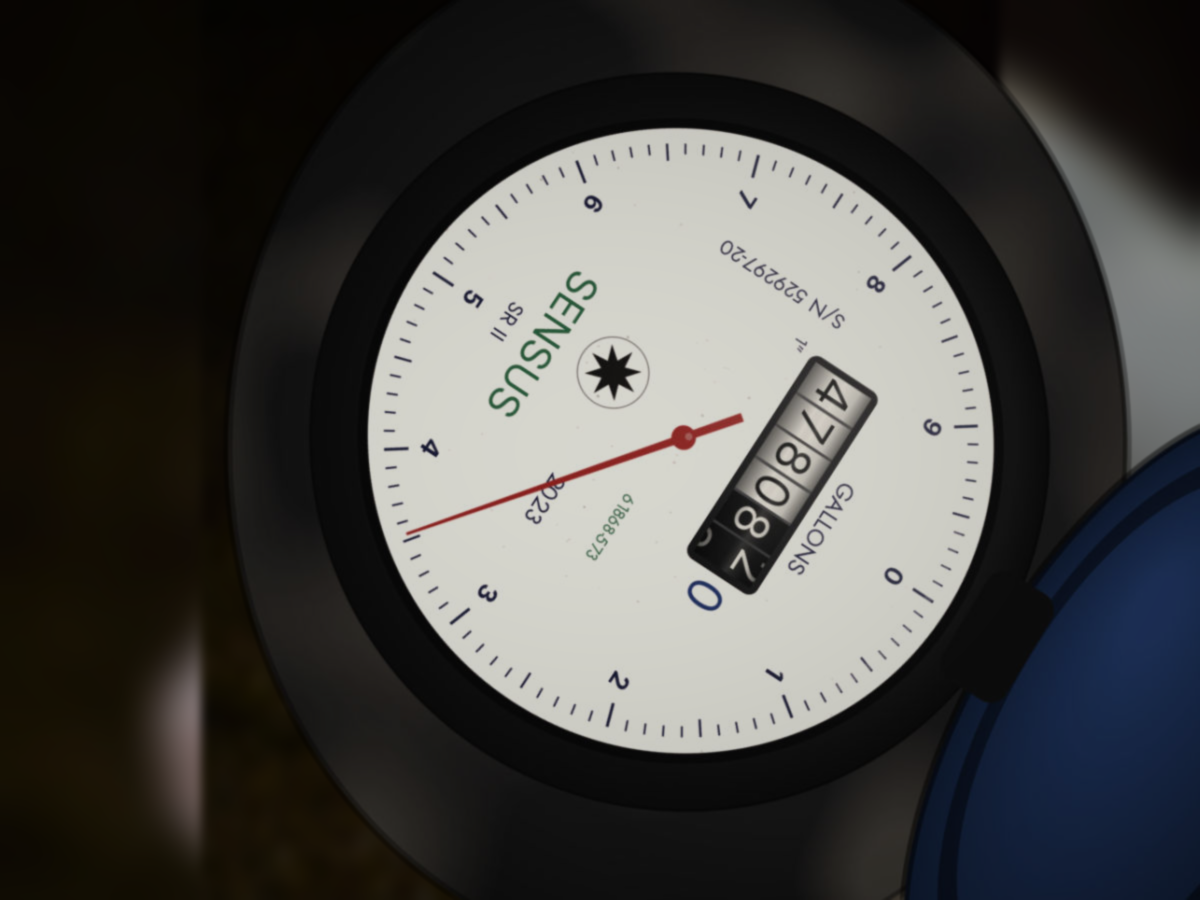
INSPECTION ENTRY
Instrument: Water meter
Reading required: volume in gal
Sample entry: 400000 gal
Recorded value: 4780823.5 gal
